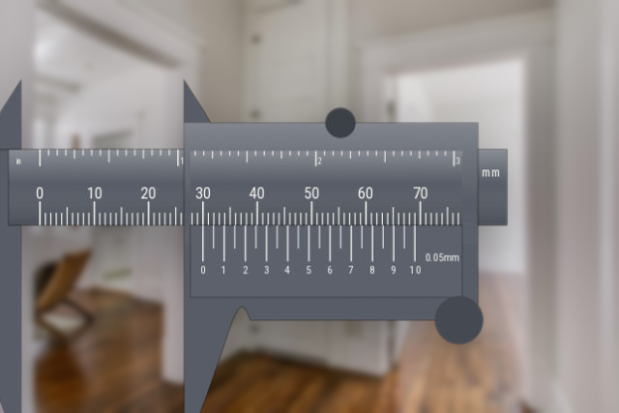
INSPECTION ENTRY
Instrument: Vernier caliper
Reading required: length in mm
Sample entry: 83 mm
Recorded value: 30.0 mm
